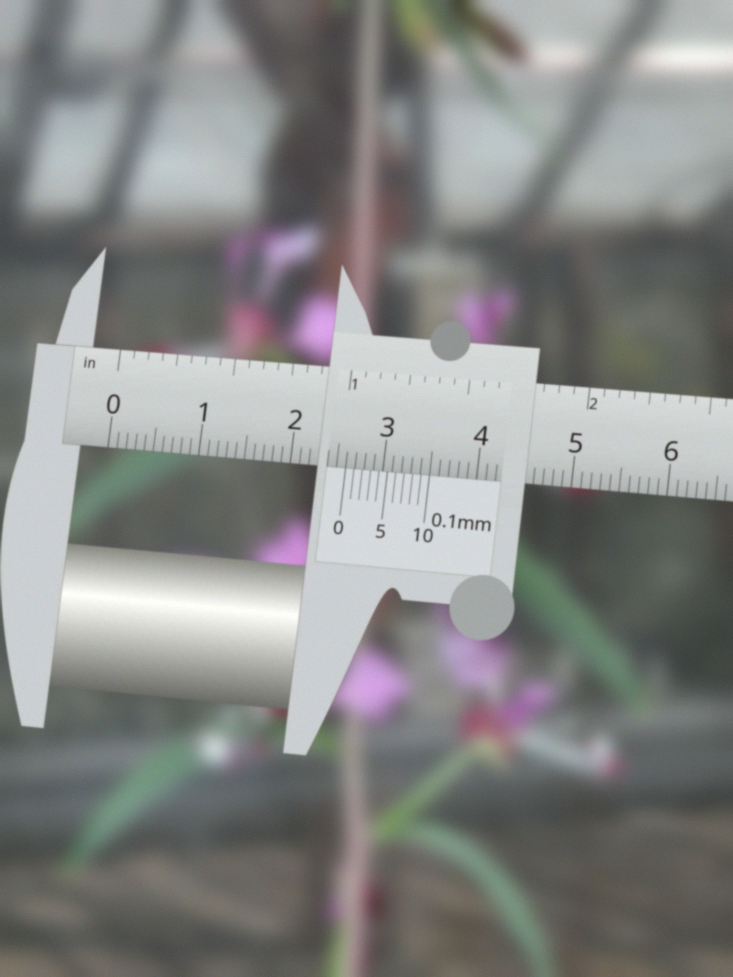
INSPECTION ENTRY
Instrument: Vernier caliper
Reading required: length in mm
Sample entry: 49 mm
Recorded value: 26.0 mm
